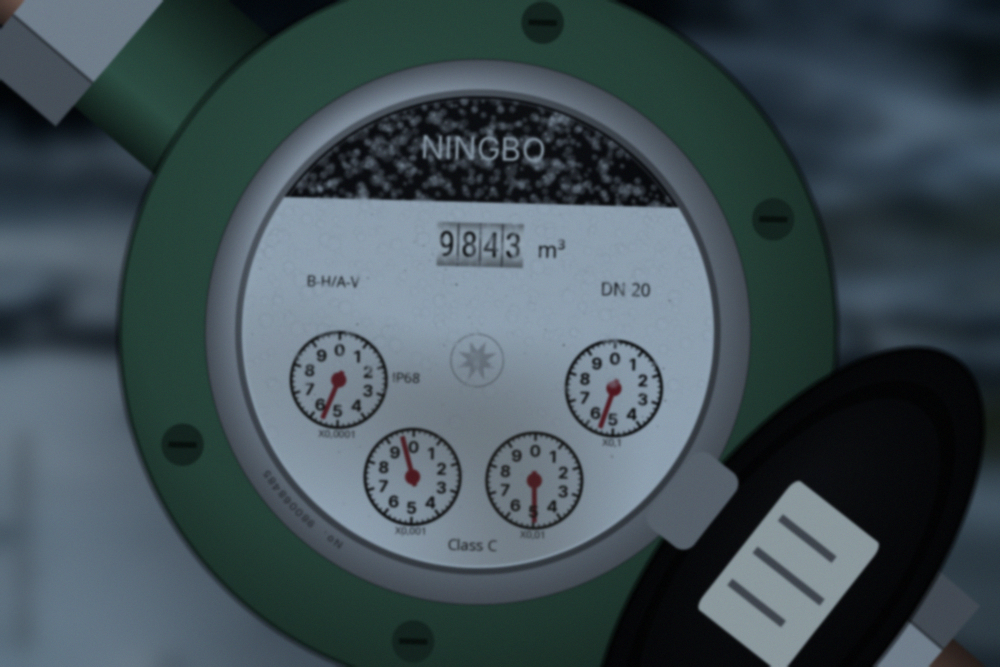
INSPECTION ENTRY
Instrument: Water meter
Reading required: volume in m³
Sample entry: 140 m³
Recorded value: 9843.5495 m³
